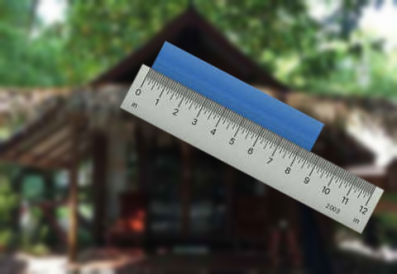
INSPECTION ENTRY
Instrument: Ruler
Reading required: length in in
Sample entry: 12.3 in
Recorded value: 8.5 in
